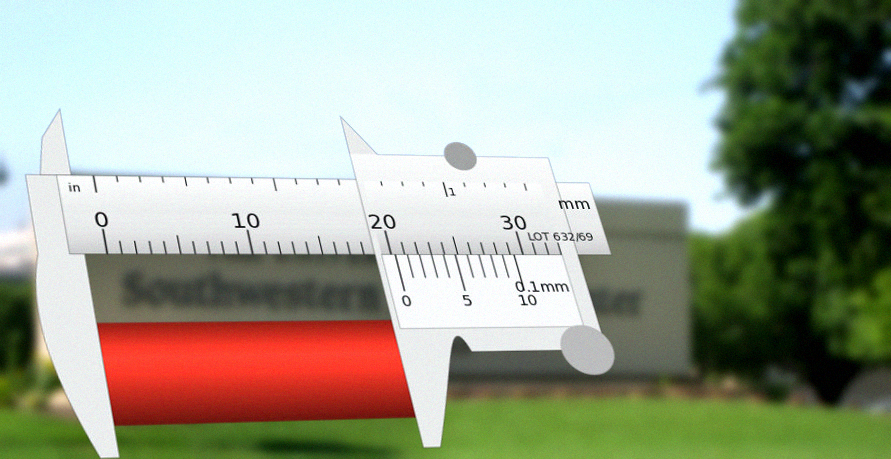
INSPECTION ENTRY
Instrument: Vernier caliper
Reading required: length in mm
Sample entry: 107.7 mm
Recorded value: 20.3 mm
